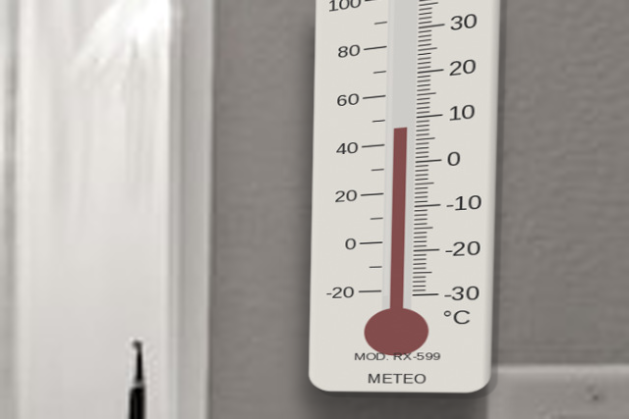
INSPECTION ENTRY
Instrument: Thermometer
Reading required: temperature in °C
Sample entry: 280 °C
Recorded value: 8 °C
